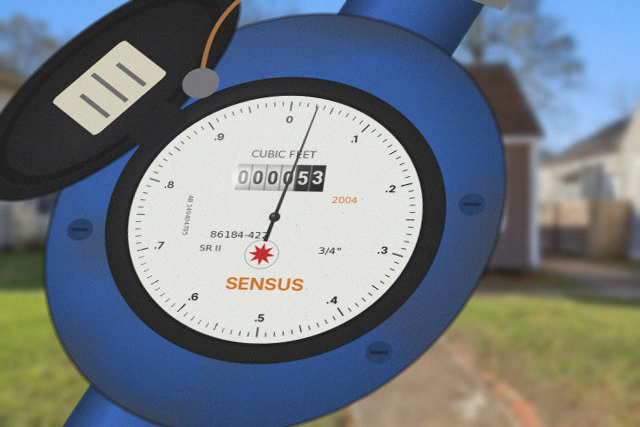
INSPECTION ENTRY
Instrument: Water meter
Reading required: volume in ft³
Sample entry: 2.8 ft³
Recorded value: 53.03 ft³
